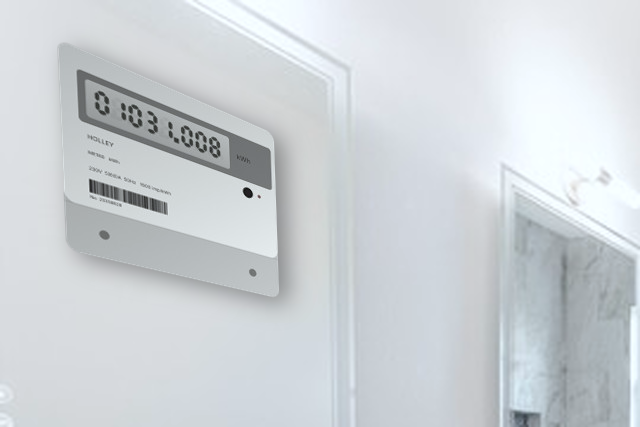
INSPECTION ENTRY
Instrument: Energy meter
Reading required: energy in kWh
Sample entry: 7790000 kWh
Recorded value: 1031.008 kWh
